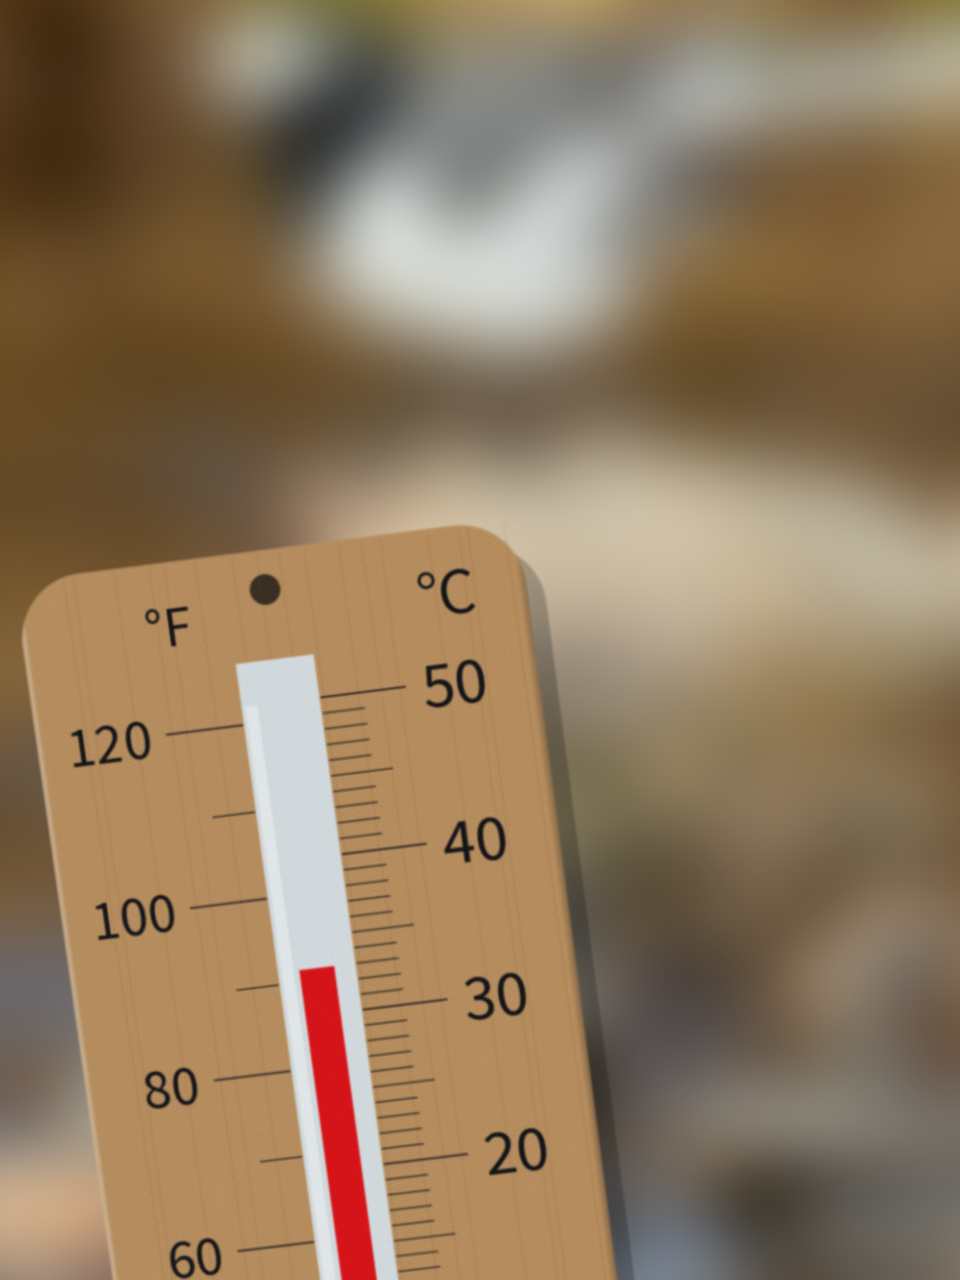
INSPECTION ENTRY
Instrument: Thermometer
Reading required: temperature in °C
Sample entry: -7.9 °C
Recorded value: 33 °C
